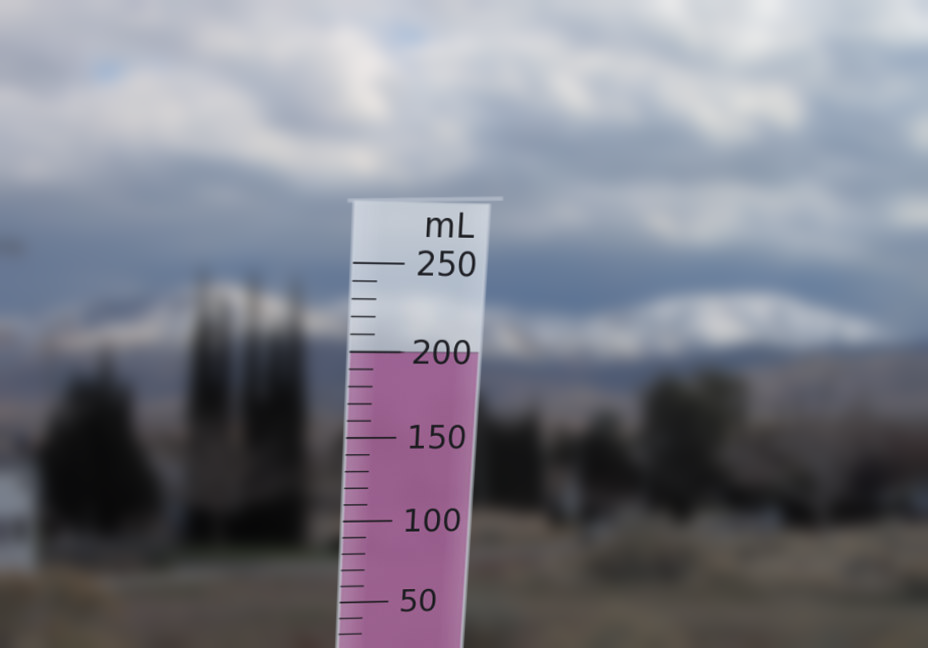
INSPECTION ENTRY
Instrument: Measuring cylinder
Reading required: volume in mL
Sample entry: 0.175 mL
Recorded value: 200 mL
